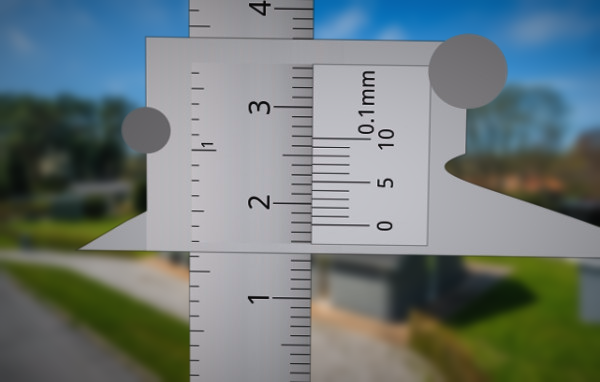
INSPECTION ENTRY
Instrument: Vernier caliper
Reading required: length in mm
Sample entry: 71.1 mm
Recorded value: 17.8 mm
